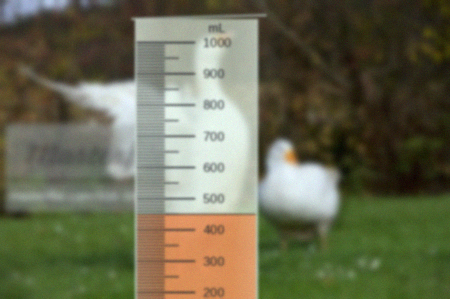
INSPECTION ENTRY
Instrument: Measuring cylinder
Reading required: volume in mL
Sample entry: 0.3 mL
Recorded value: 450 mL
